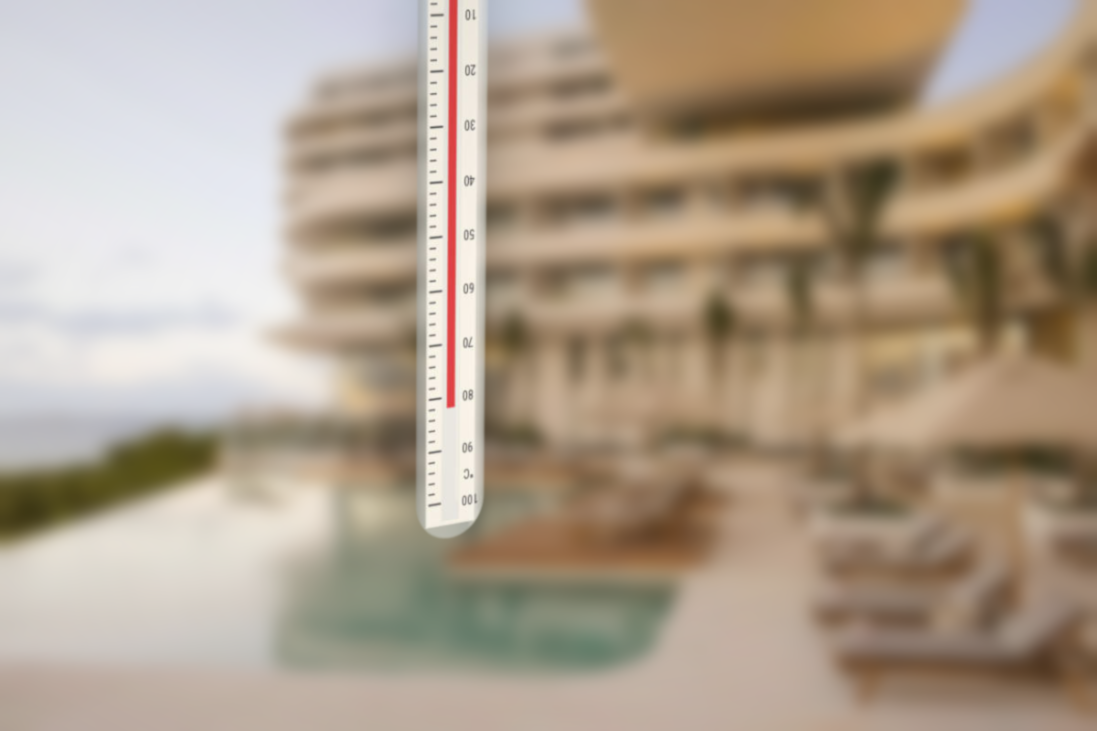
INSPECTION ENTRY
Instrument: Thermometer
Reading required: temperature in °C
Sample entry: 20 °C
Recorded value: 82 °C
